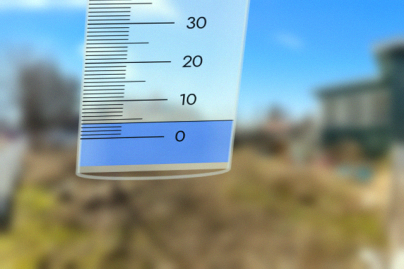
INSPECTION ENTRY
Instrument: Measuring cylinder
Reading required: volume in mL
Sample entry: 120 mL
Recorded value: 4 mL
